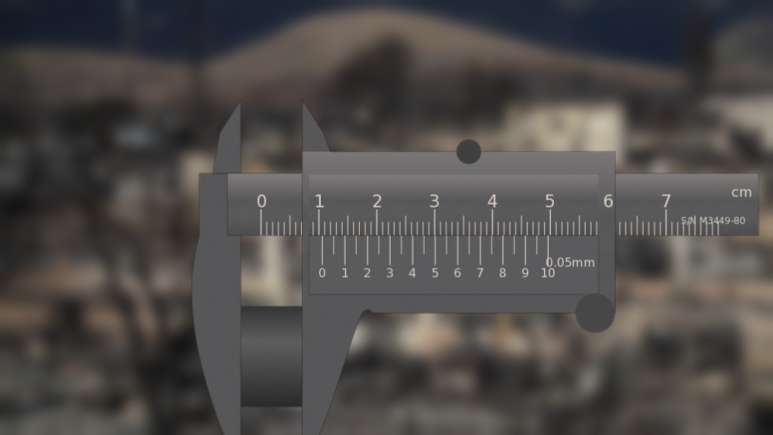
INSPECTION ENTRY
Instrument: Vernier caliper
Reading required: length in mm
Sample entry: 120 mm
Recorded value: 10.6 mm
